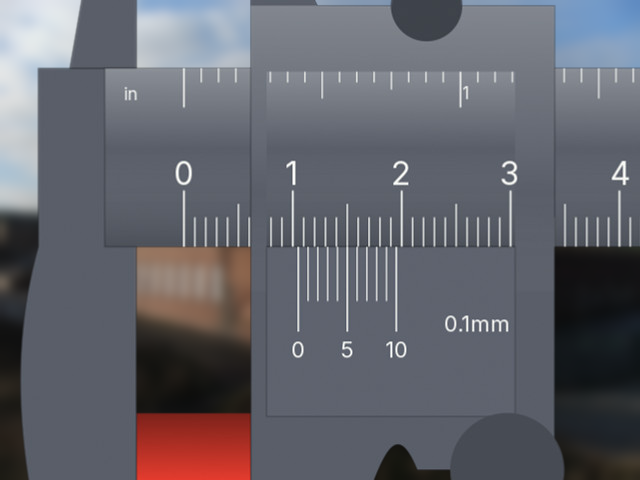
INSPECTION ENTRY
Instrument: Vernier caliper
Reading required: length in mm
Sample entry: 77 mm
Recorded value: 10.5 mm
